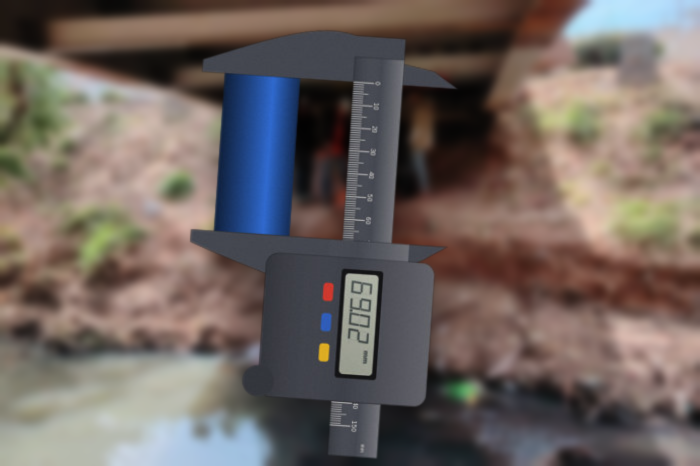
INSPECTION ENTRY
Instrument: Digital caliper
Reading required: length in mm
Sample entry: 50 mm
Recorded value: 69.02 mm
